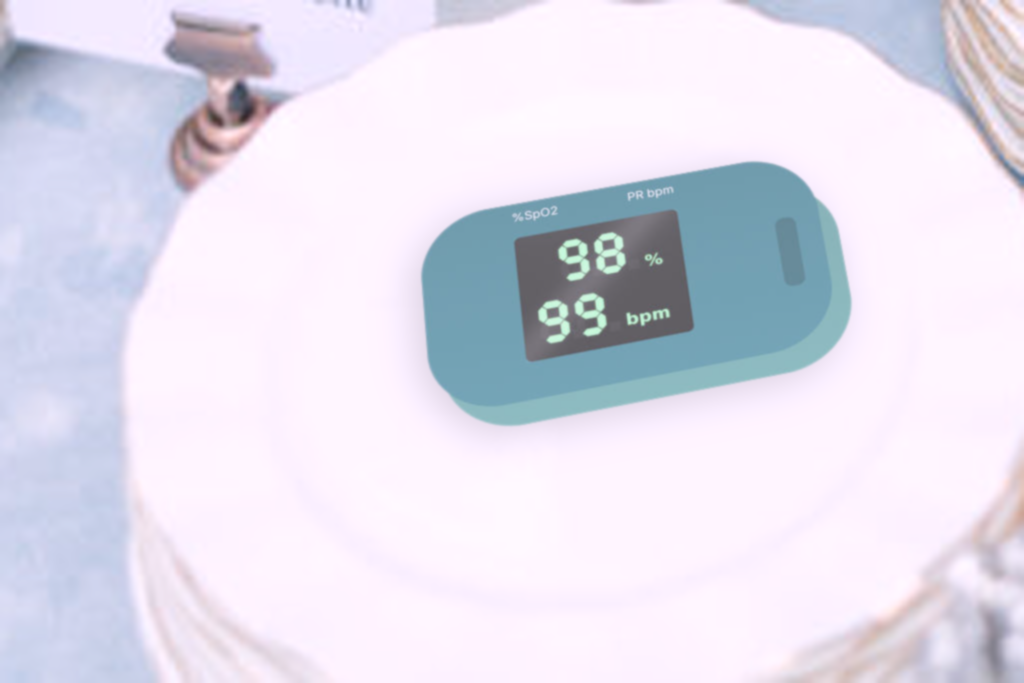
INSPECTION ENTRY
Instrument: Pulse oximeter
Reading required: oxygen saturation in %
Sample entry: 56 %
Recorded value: 98 %
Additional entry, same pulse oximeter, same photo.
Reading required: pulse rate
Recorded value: 99 bpm
